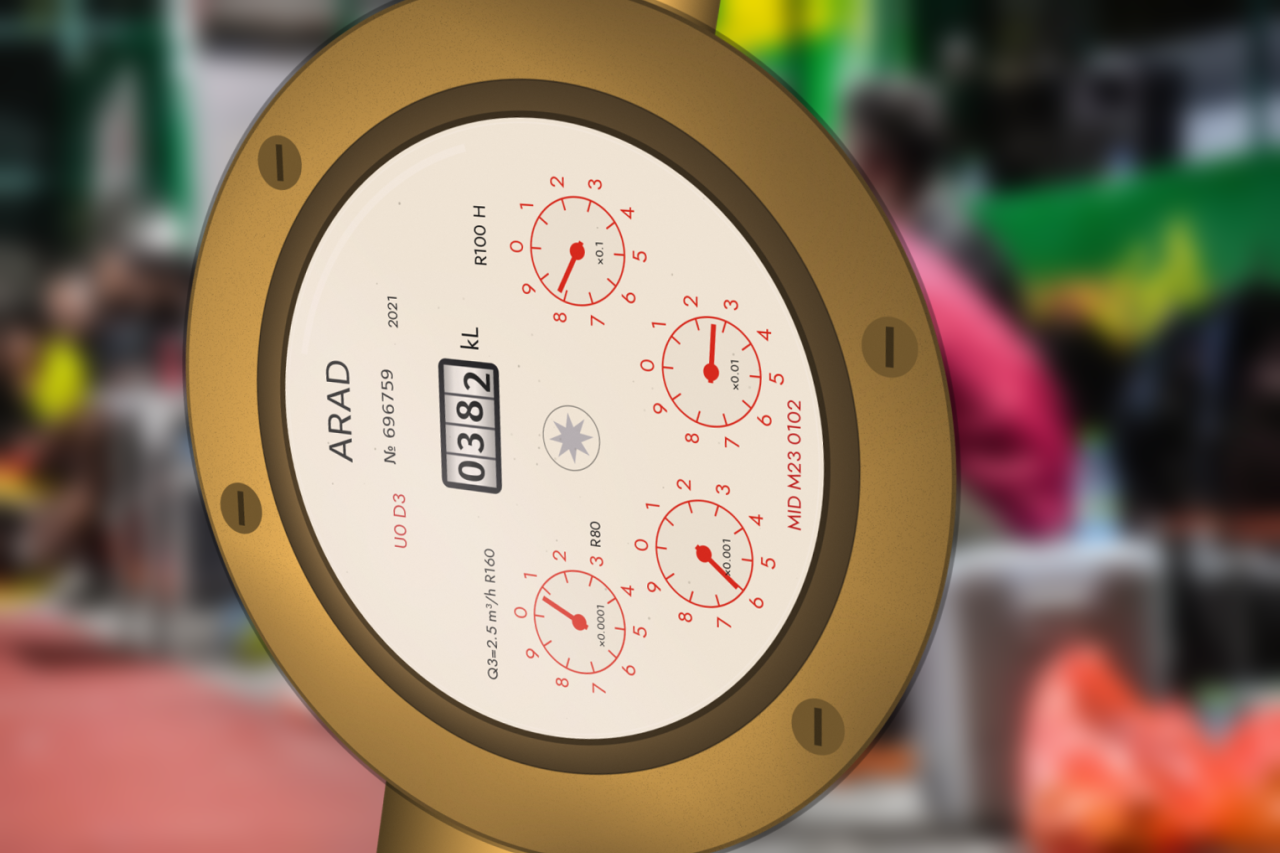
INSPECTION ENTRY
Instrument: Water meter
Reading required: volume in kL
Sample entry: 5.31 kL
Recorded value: 381.8260 kL
